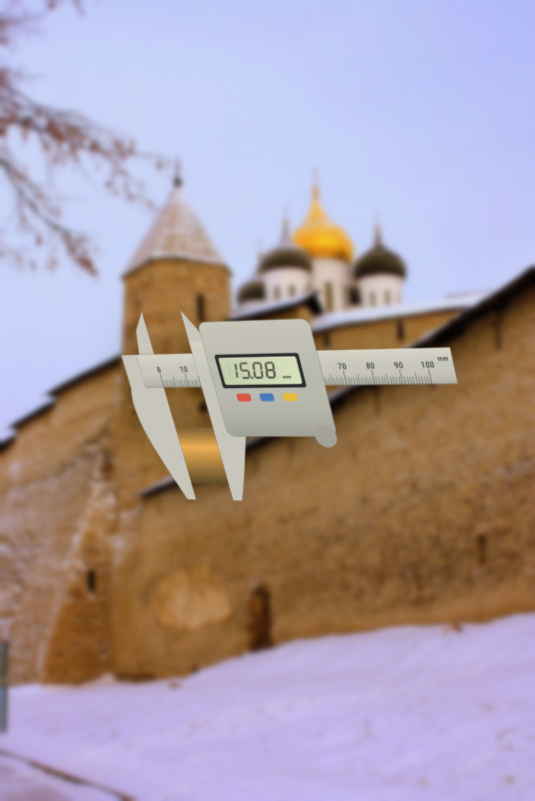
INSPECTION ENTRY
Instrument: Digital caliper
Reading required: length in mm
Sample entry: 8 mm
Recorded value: 15.08 mm
